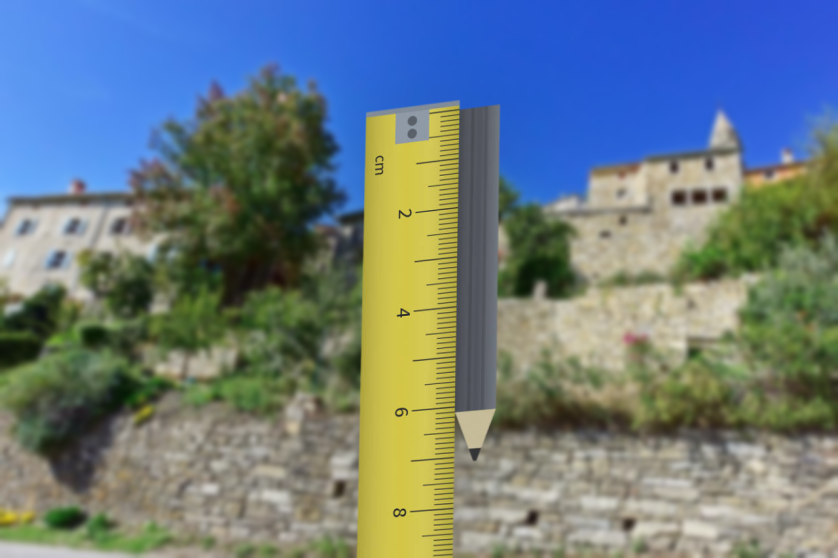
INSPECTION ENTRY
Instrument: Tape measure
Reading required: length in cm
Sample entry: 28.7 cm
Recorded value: 7.1 cm
